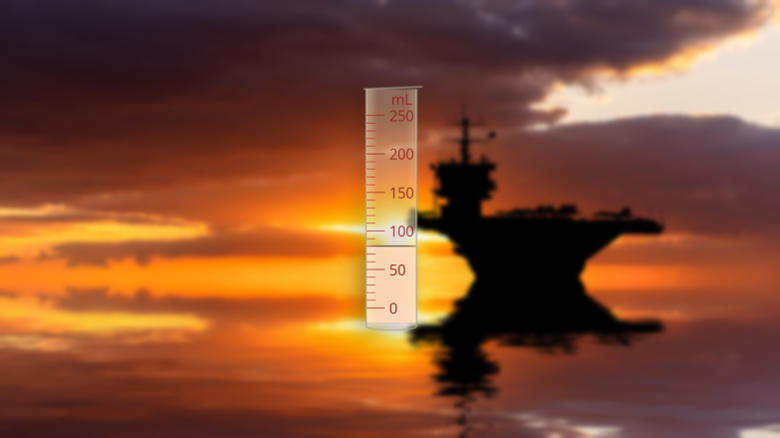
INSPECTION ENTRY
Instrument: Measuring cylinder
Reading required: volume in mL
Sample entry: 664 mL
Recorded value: 80 mL
